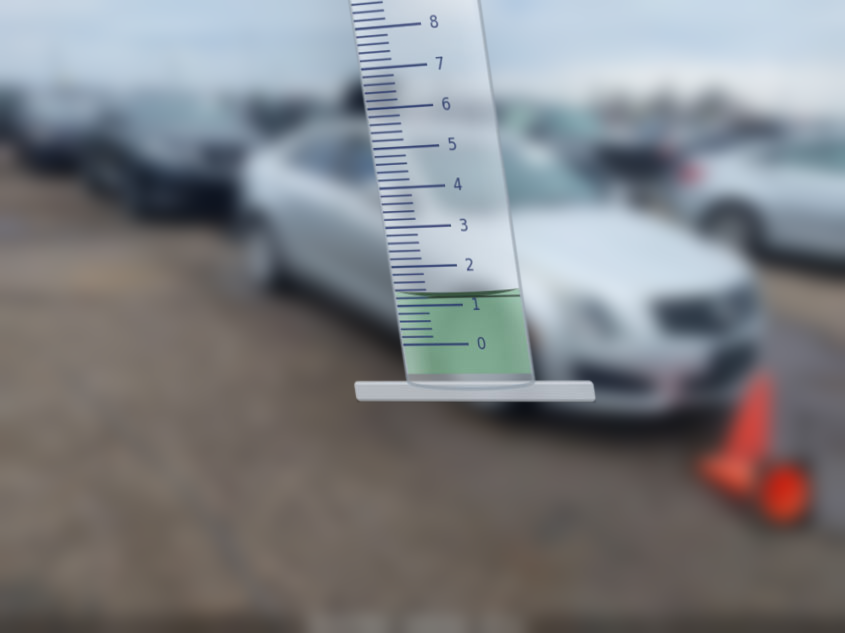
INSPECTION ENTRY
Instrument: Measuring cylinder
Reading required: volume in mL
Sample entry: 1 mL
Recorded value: 1.2 mL
